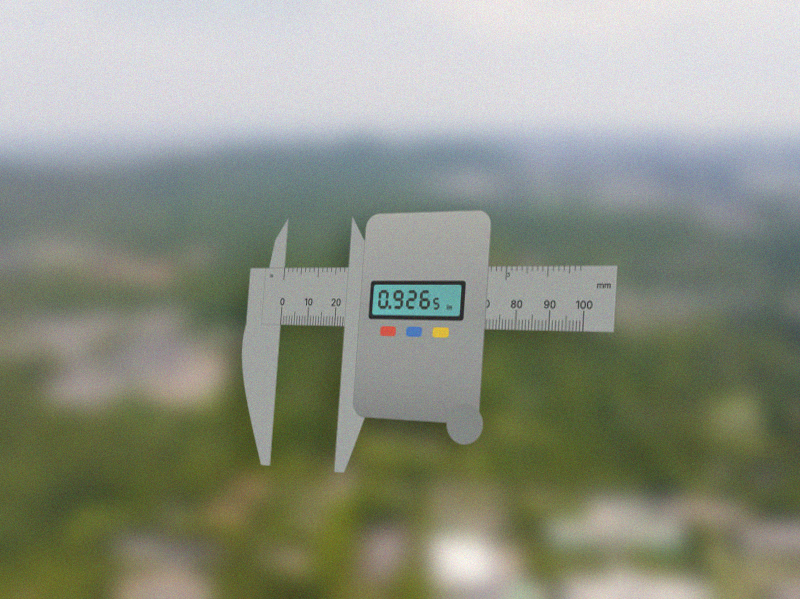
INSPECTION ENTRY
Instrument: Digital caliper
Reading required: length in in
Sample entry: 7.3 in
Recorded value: 0.9265 in
